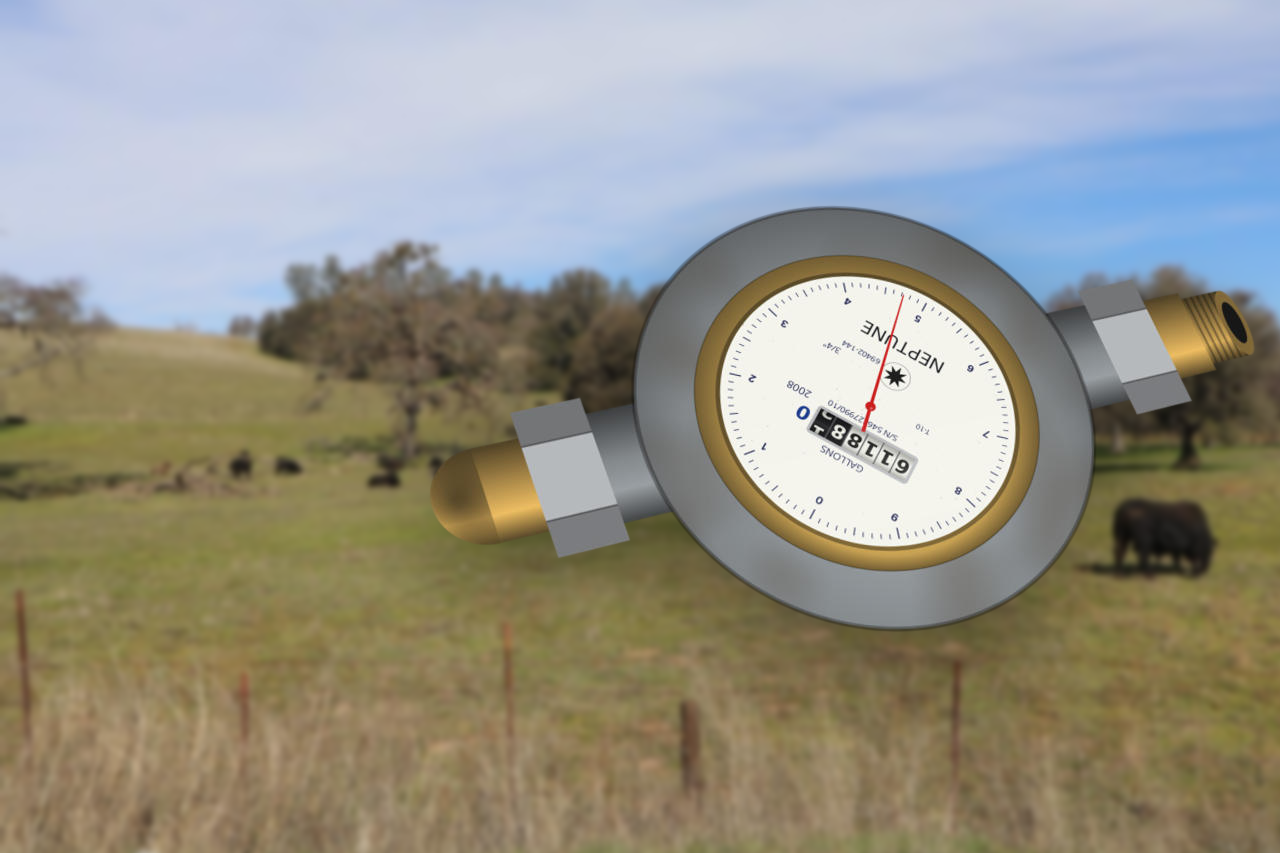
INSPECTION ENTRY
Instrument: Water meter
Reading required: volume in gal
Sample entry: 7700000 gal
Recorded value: 6118814.7 gal
